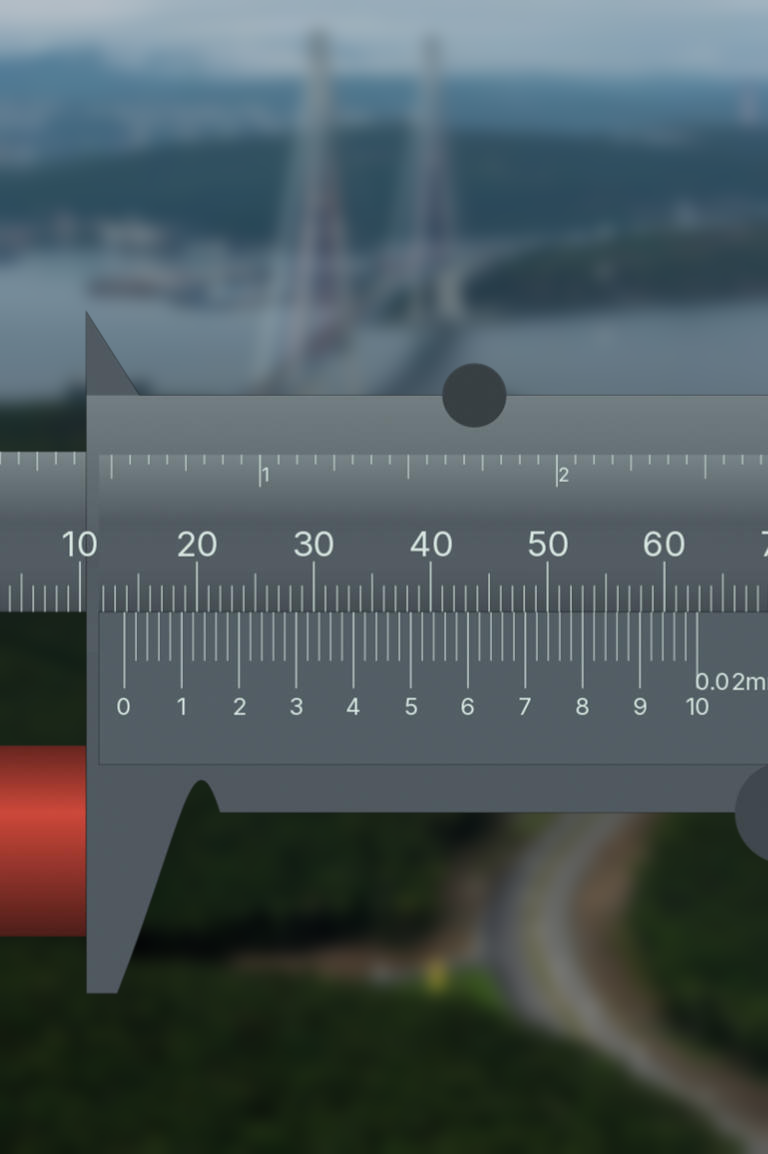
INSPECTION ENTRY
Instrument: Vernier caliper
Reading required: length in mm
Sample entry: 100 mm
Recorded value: 13.8 mm
